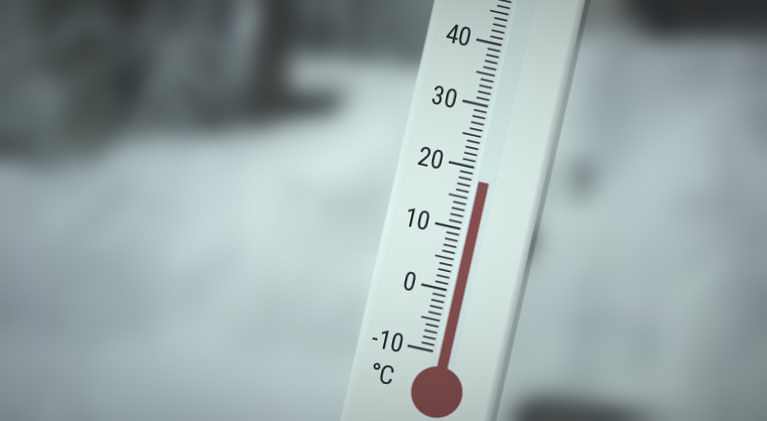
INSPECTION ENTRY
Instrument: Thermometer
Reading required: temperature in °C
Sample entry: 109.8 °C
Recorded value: 18 °C
